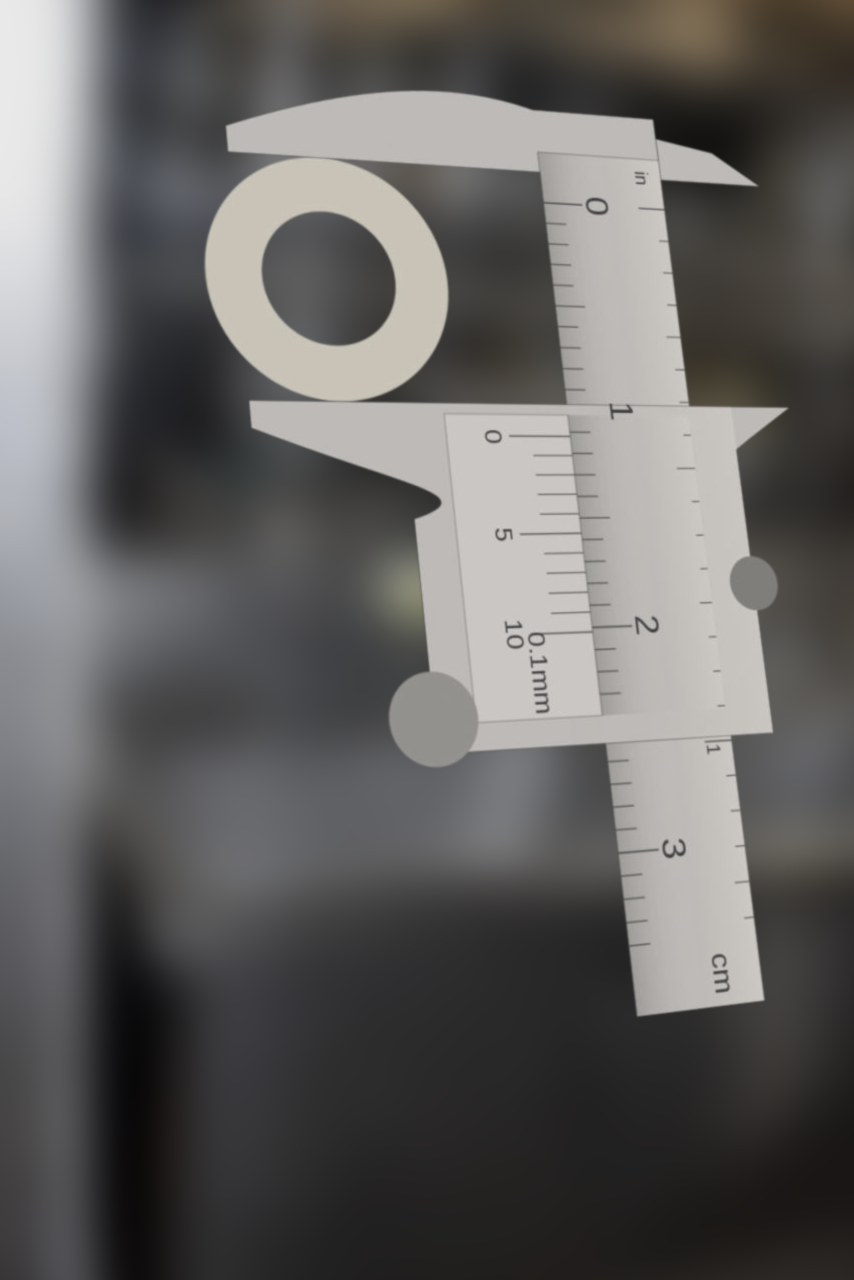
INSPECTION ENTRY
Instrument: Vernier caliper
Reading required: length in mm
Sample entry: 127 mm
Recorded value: 11.2 mm
